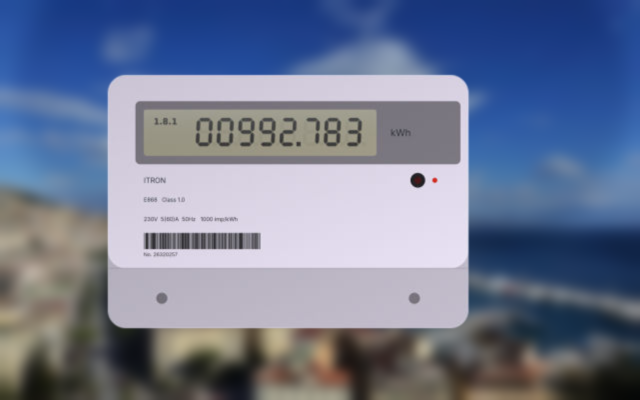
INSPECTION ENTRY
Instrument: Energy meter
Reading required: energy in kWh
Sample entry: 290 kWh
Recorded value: 992.783 kWh
